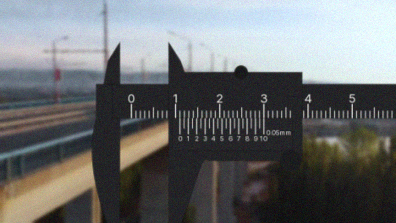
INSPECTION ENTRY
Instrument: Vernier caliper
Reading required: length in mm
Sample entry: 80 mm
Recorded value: 11.0 mm
